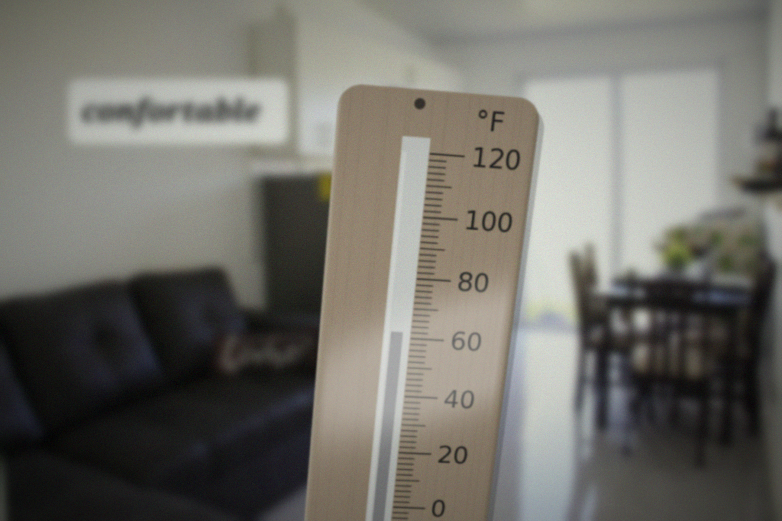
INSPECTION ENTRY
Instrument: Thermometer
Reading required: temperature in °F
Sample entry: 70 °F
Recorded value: 62 °F
